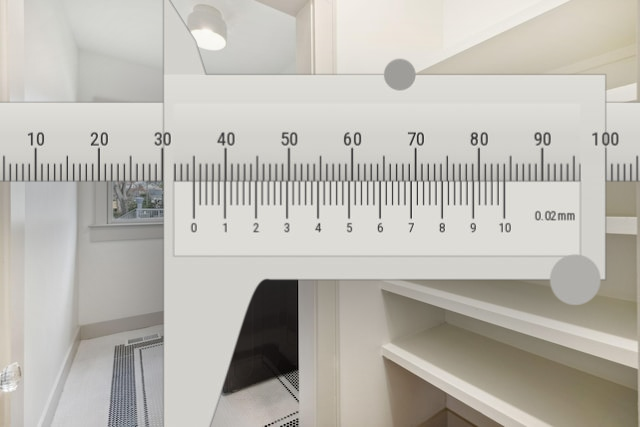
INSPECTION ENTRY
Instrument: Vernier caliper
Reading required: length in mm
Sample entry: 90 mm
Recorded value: 35.0 mm
